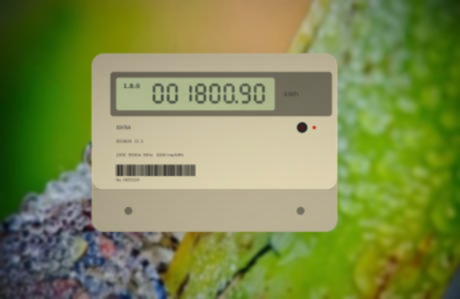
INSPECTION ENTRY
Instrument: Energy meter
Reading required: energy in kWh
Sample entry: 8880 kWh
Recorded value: 1800.90 kWh
